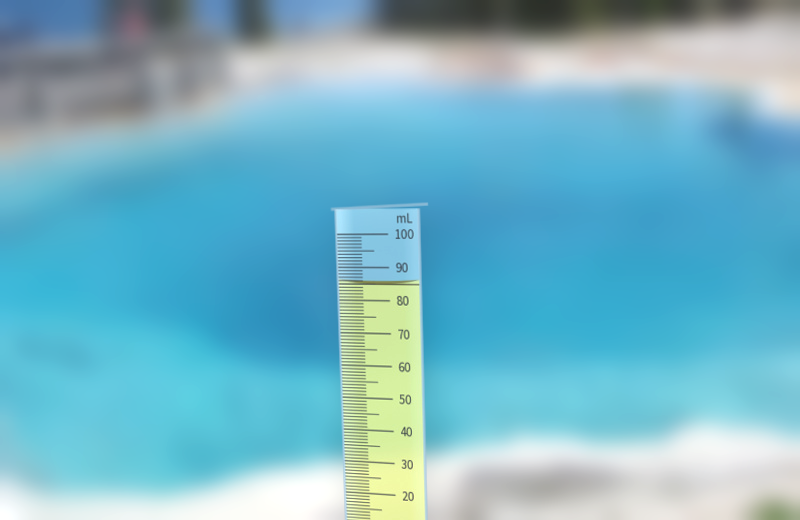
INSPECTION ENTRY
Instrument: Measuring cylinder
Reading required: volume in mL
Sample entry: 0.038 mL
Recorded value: 85 mL
